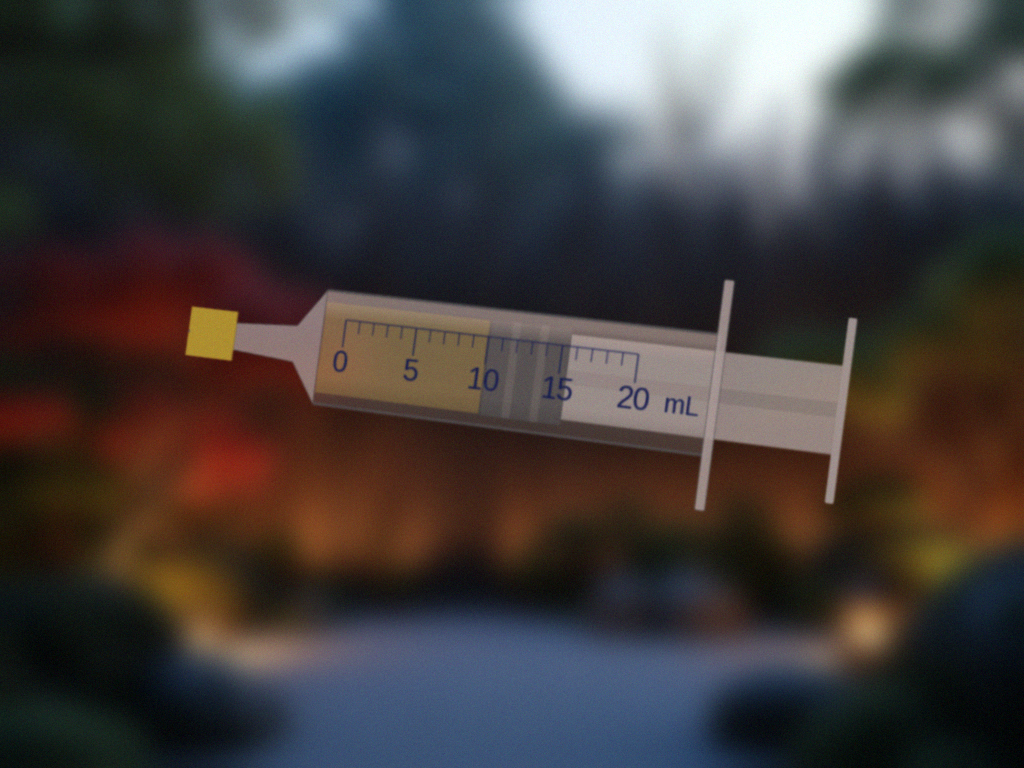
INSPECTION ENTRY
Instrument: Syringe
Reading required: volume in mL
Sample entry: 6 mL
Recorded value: 10 mL
